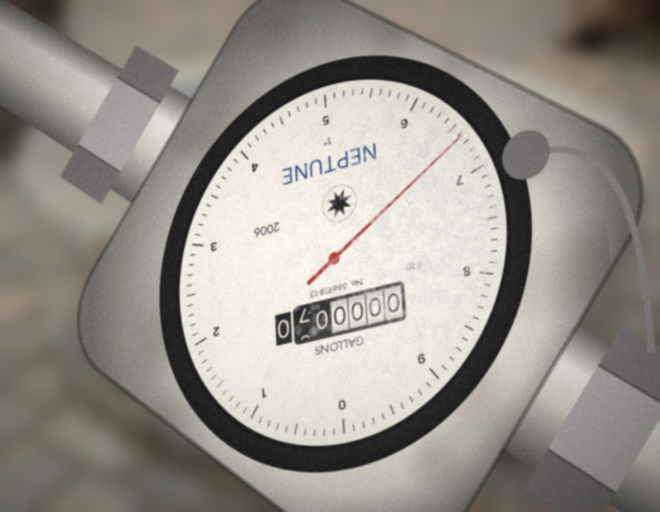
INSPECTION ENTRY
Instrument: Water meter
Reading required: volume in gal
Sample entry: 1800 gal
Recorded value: 66.6 gal
